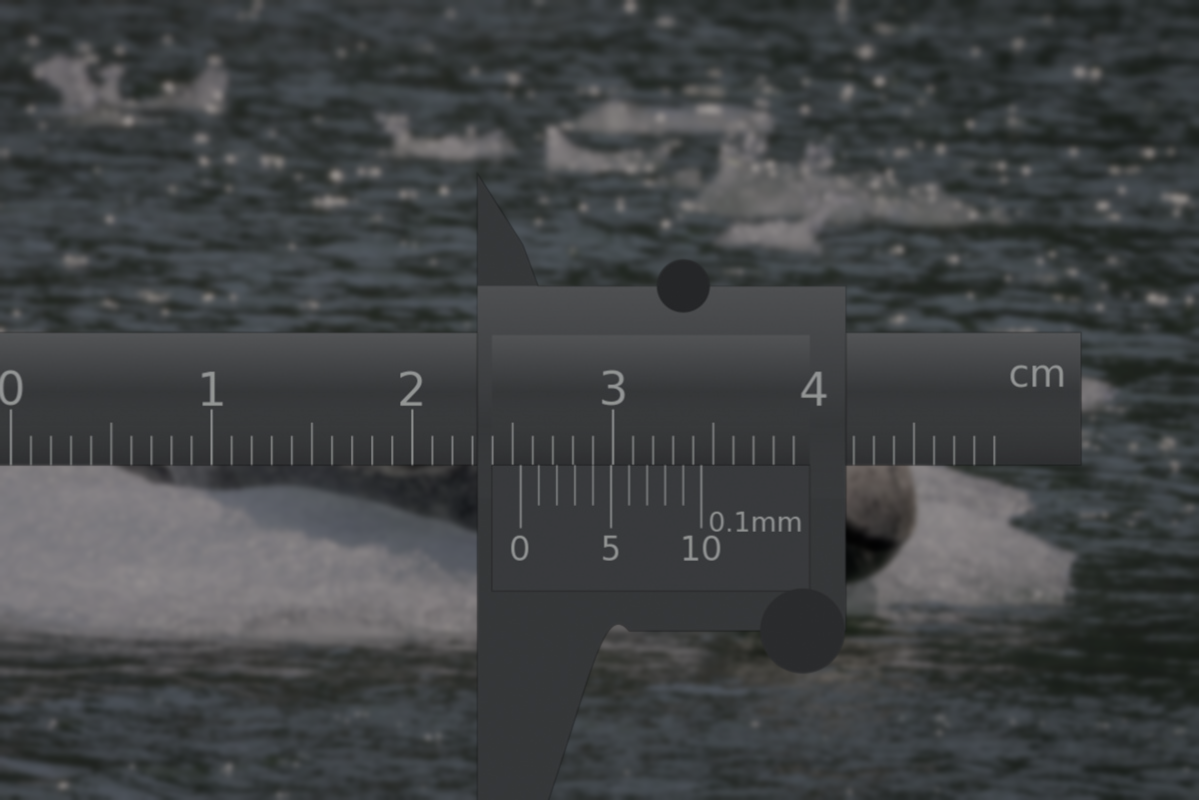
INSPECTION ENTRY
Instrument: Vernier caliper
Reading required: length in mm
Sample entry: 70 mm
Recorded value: 25.4 mm
